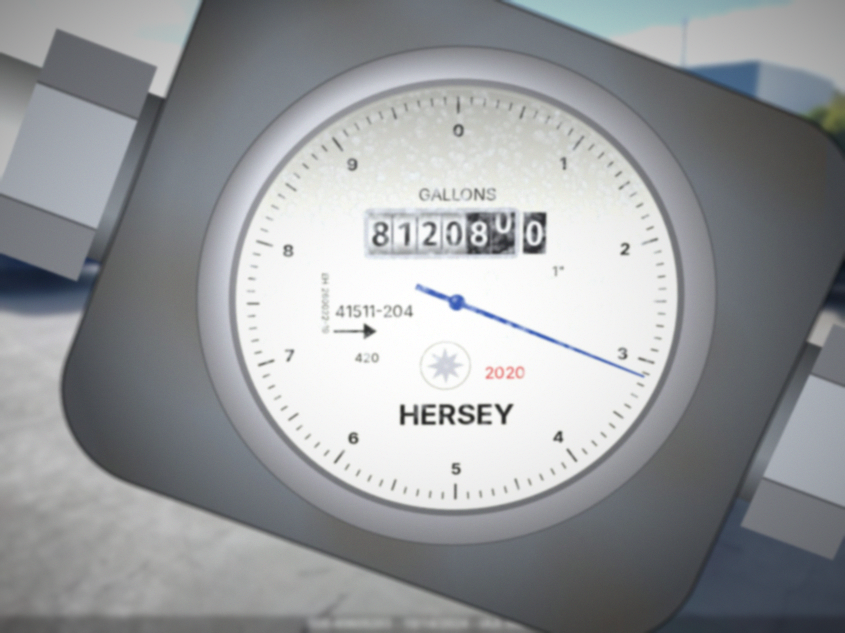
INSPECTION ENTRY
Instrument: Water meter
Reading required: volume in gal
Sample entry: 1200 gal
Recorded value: 8120803.1 gal
